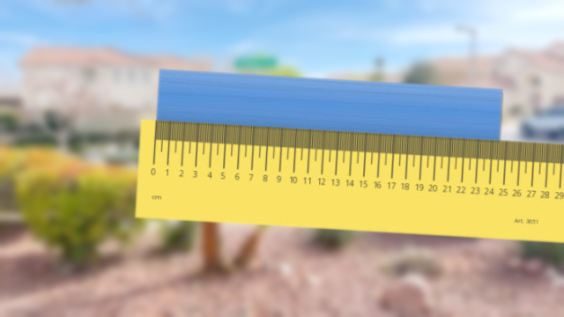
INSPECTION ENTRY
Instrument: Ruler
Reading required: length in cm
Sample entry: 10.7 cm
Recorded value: 24.5 cm
